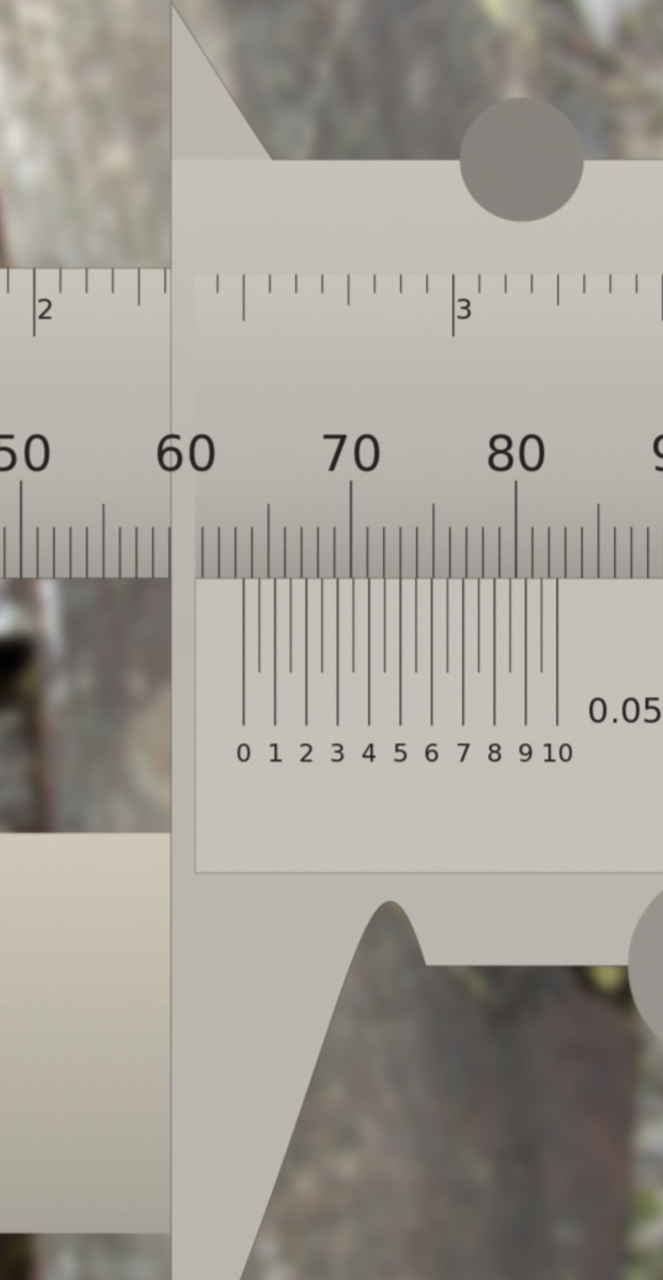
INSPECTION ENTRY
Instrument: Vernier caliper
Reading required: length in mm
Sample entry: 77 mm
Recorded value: 63.5 mm
